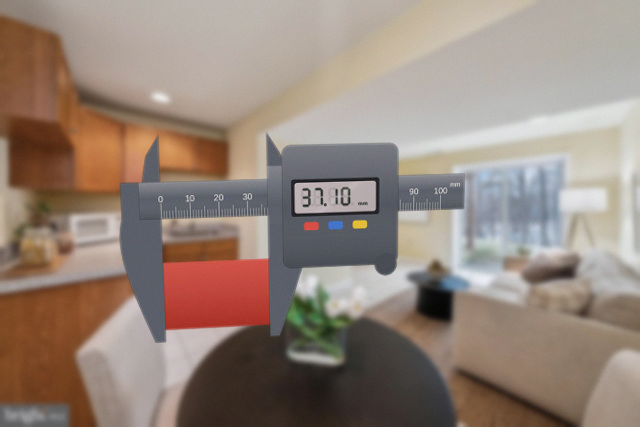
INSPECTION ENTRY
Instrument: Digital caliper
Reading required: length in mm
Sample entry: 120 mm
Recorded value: 37.10 mm
